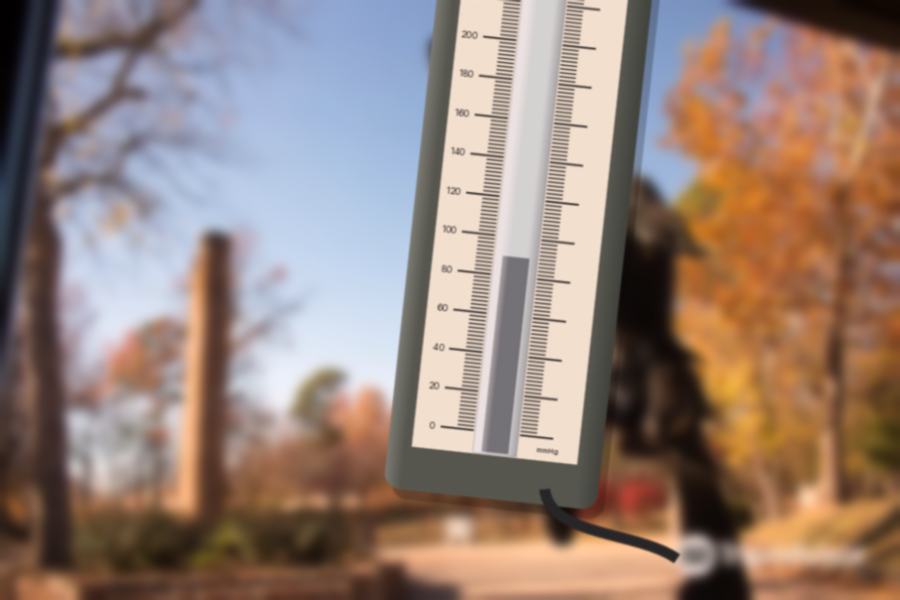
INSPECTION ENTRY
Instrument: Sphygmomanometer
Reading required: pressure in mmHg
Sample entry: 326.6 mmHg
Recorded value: 90 mmHg
